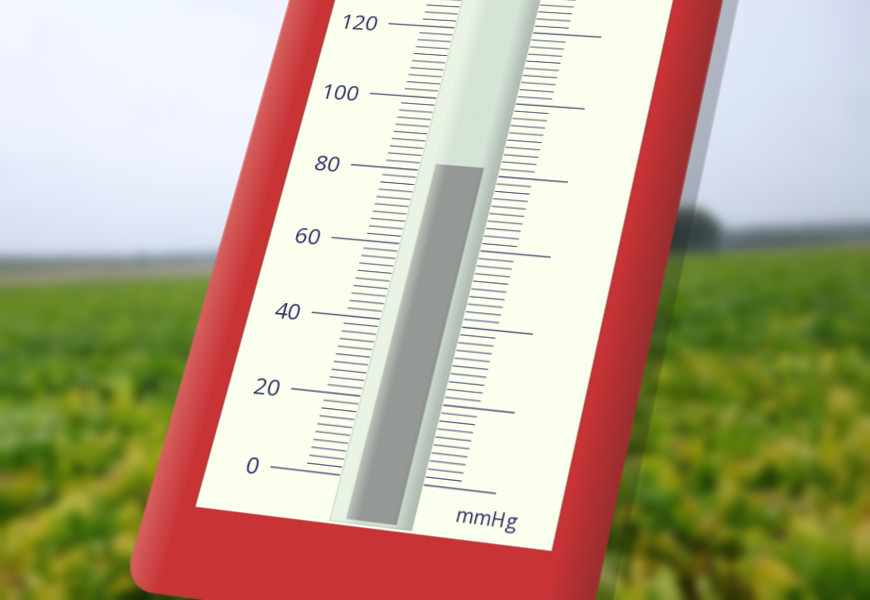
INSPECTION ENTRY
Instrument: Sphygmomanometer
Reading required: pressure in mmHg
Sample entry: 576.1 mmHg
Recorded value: 82 mmHg
